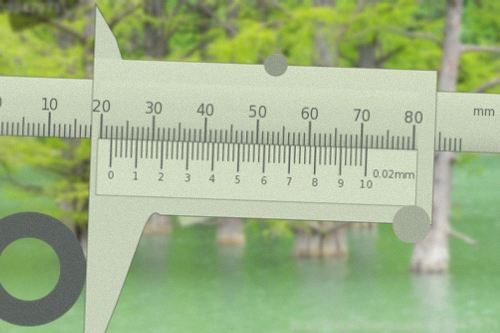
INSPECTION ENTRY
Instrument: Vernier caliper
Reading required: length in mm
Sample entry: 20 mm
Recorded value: 22.0 mm
